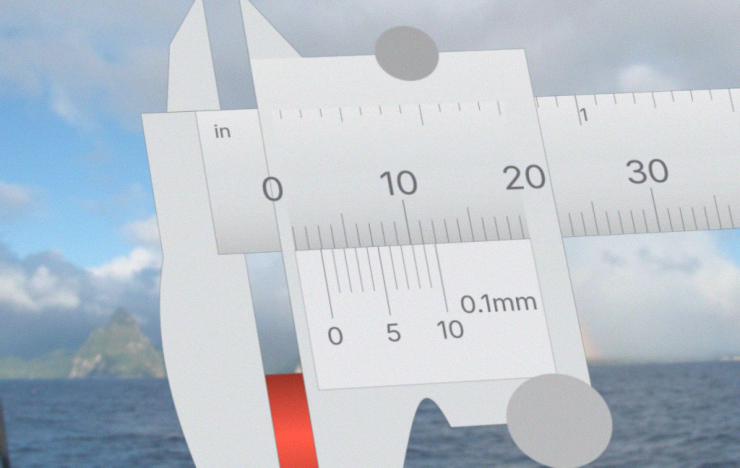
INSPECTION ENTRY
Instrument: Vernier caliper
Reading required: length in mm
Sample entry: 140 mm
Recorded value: 2.9 mm
